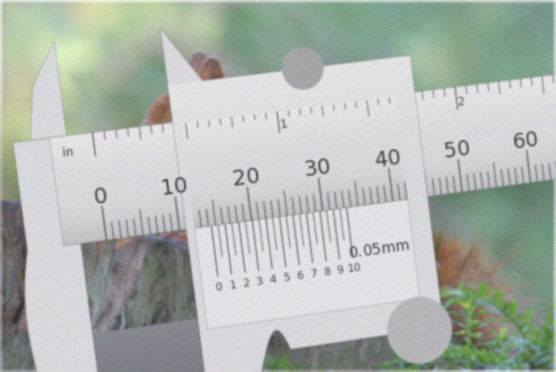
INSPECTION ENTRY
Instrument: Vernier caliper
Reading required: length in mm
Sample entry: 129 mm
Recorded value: 14.4 mm
